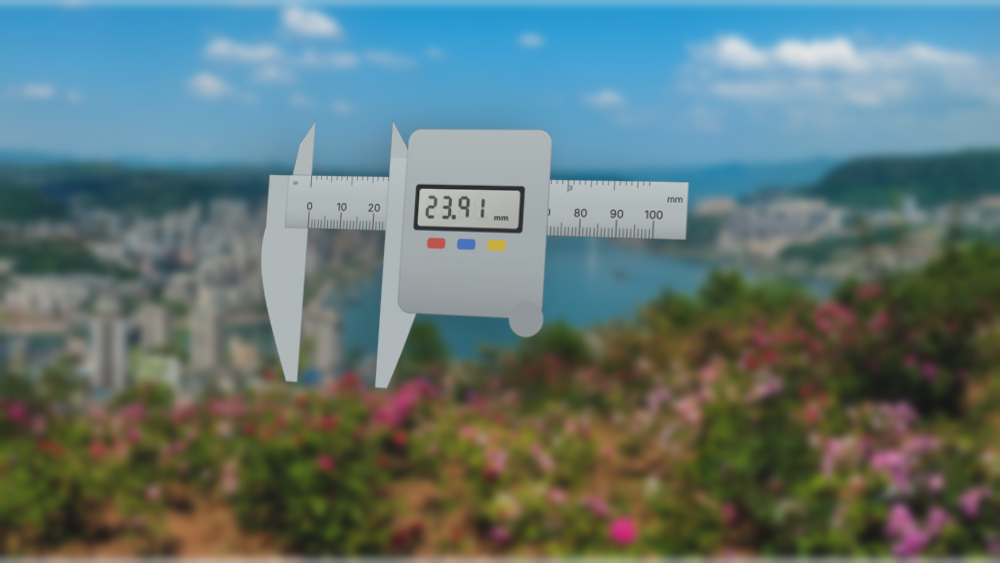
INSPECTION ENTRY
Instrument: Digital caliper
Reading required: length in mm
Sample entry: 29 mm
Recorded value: 23.91 mm
